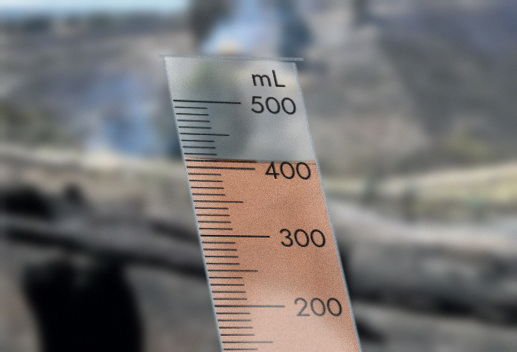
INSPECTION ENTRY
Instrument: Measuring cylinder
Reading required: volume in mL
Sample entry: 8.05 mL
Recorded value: 410 mL
